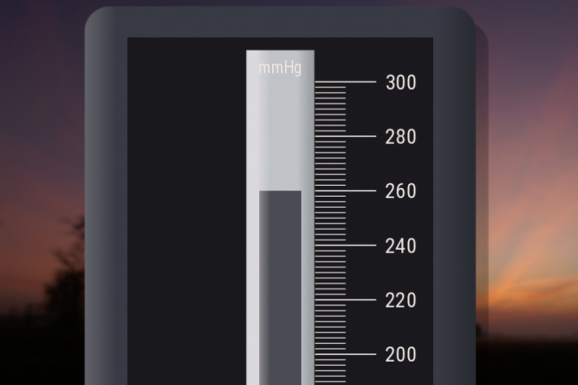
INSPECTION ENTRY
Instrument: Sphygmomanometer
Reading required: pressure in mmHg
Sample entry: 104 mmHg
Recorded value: 260 mmHg
